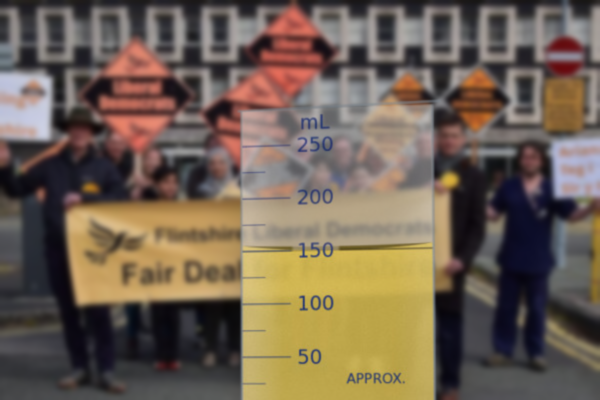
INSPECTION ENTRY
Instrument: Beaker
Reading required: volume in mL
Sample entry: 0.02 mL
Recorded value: 150 mL
